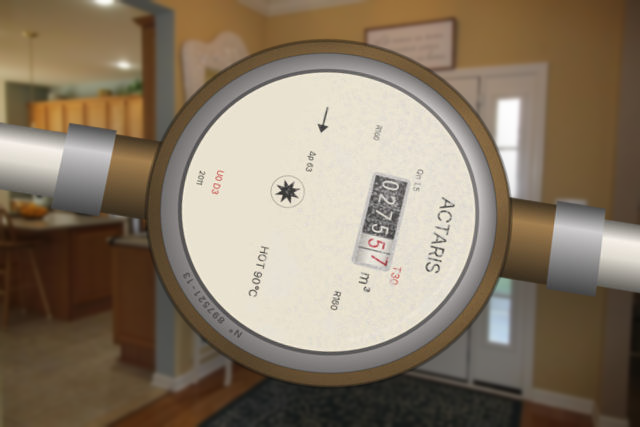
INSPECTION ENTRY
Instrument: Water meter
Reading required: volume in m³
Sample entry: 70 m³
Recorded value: 275.57 m³
